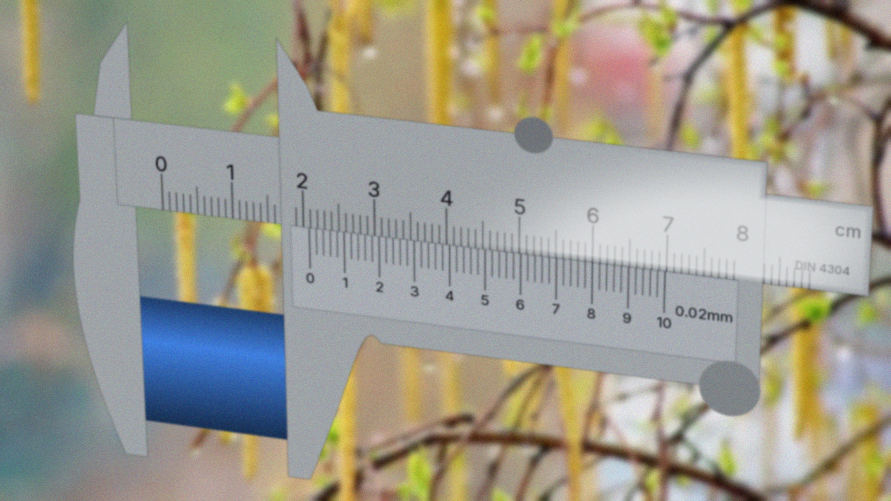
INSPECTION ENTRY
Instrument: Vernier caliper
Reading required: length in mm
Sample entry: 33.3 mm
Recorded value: 20.8 mm
